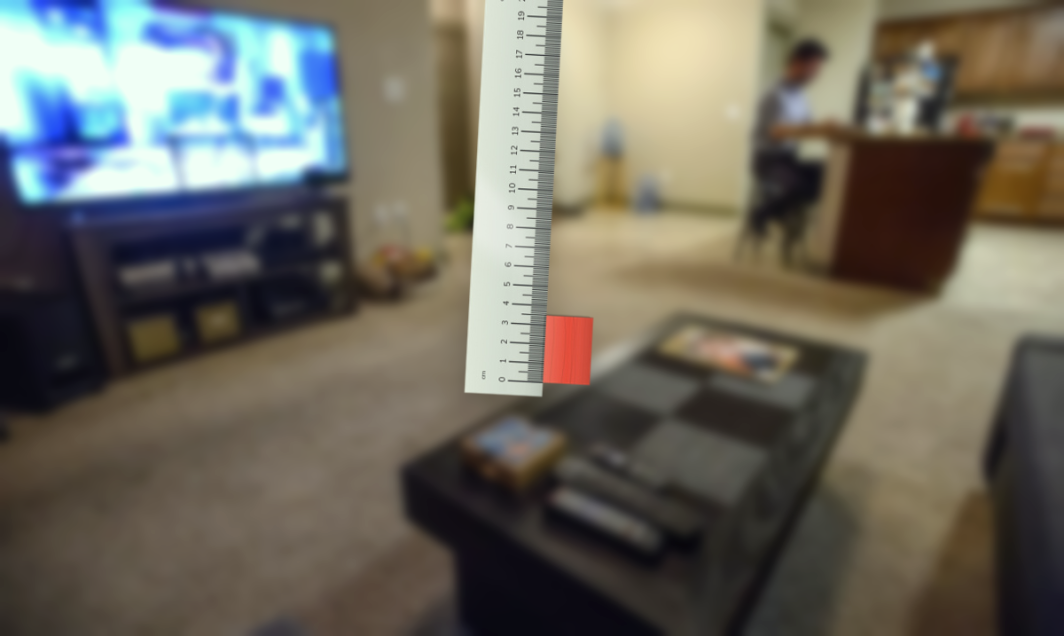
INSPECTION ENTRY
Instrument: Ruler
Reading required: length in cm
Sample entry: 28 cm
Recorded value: 3.5 cm
